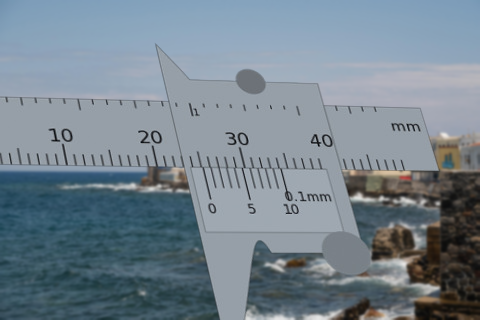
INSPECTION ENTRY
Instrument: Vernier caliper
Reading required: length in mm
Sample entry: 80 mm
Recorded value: 25.2 mm
